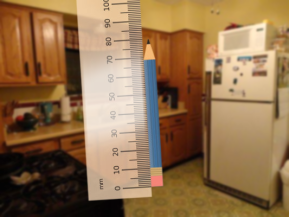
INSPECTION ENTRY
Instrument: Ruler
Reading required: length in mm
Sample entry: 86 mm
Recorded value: 80 mm
